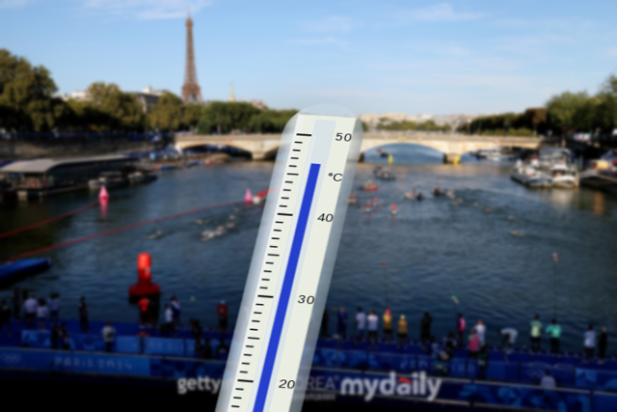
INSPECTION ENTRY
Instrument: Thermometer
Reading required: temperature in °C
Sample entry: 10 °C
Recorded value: 46.5 °C
